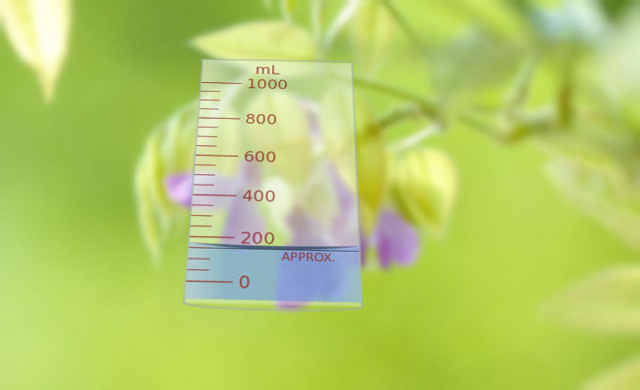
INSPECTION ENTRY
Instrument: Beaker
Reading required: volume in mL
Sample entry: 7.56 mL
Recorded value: 150 mL
